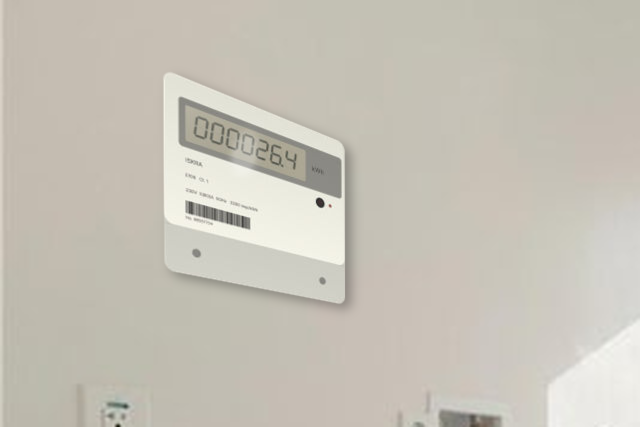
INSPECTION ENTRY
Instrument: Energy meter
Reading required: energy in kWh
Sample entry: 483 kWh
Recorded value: 26.4 kWh
